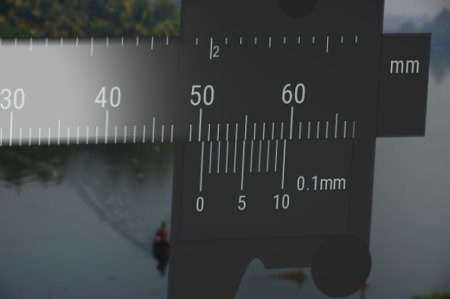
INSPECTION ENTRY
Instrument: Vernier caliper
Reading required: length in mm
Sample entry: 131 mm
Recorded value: 50.4 mm
